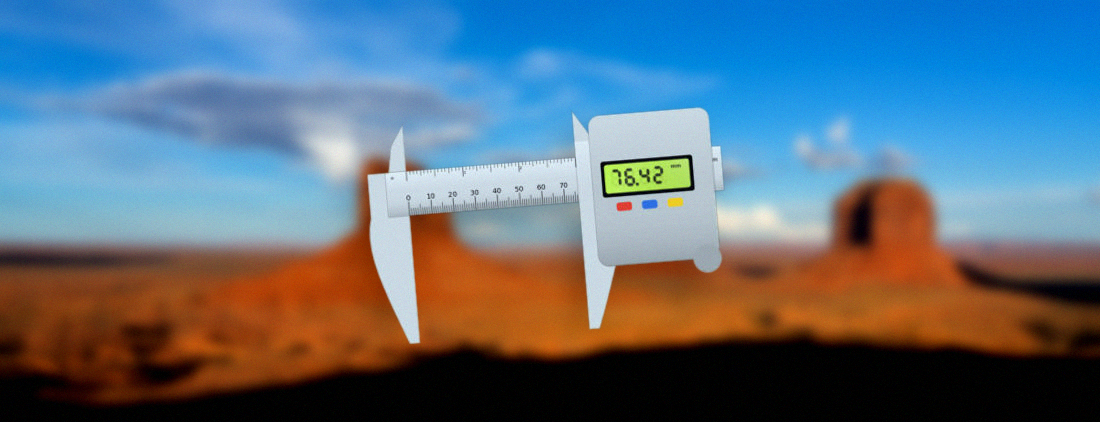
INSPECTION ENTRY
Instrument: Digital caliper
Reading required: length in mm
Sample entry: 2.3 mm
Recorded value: 76.42 mm
